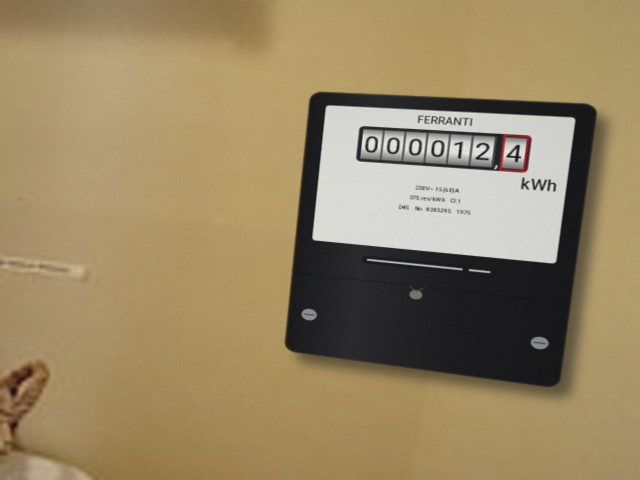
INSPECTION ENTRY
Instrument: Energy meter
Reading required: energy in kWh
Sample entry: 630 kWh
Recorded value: 12.4 kWh
